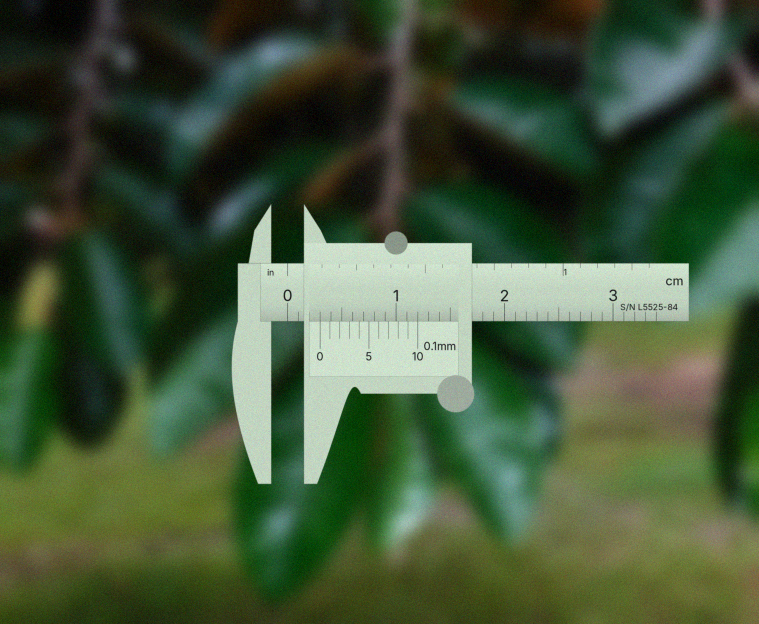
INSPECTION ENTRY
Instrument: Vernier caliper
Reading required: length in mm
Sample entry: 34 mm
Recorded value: 3.0 mm
